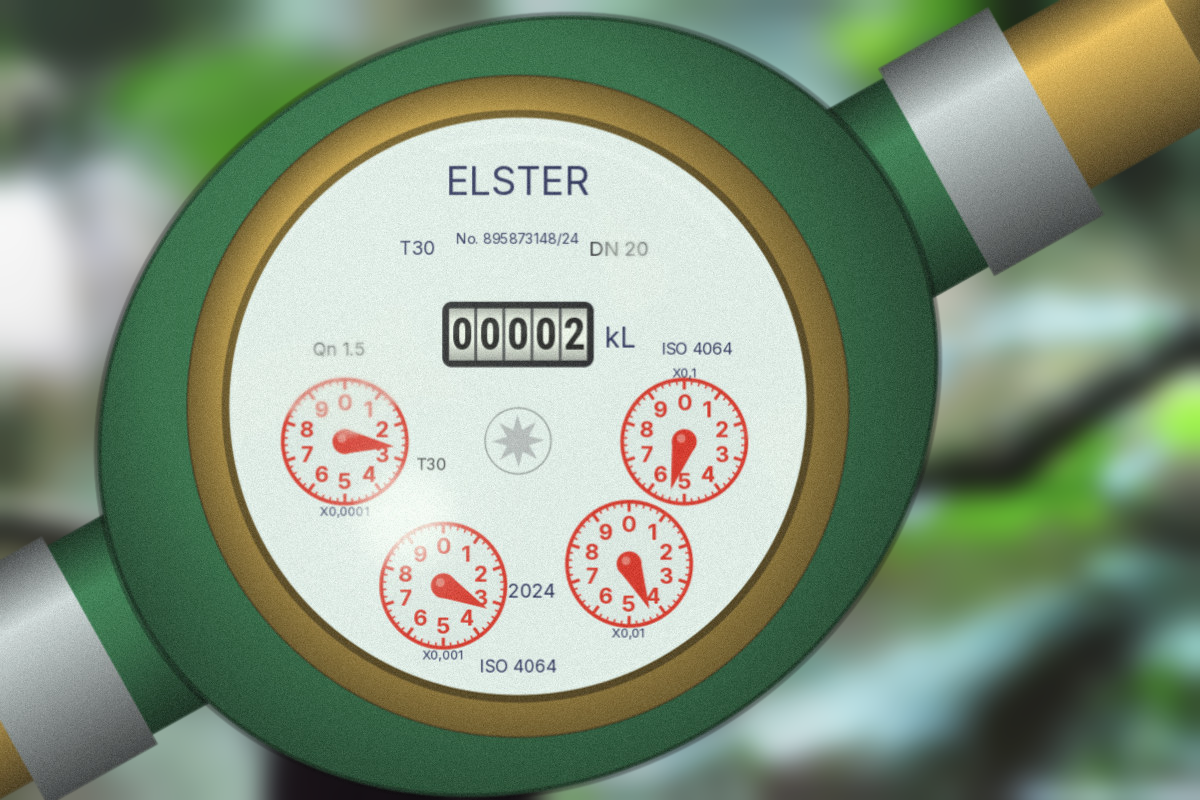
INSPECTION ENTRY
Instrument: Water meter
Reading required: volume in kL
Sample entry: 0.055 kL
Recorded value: 2.5432 kL
